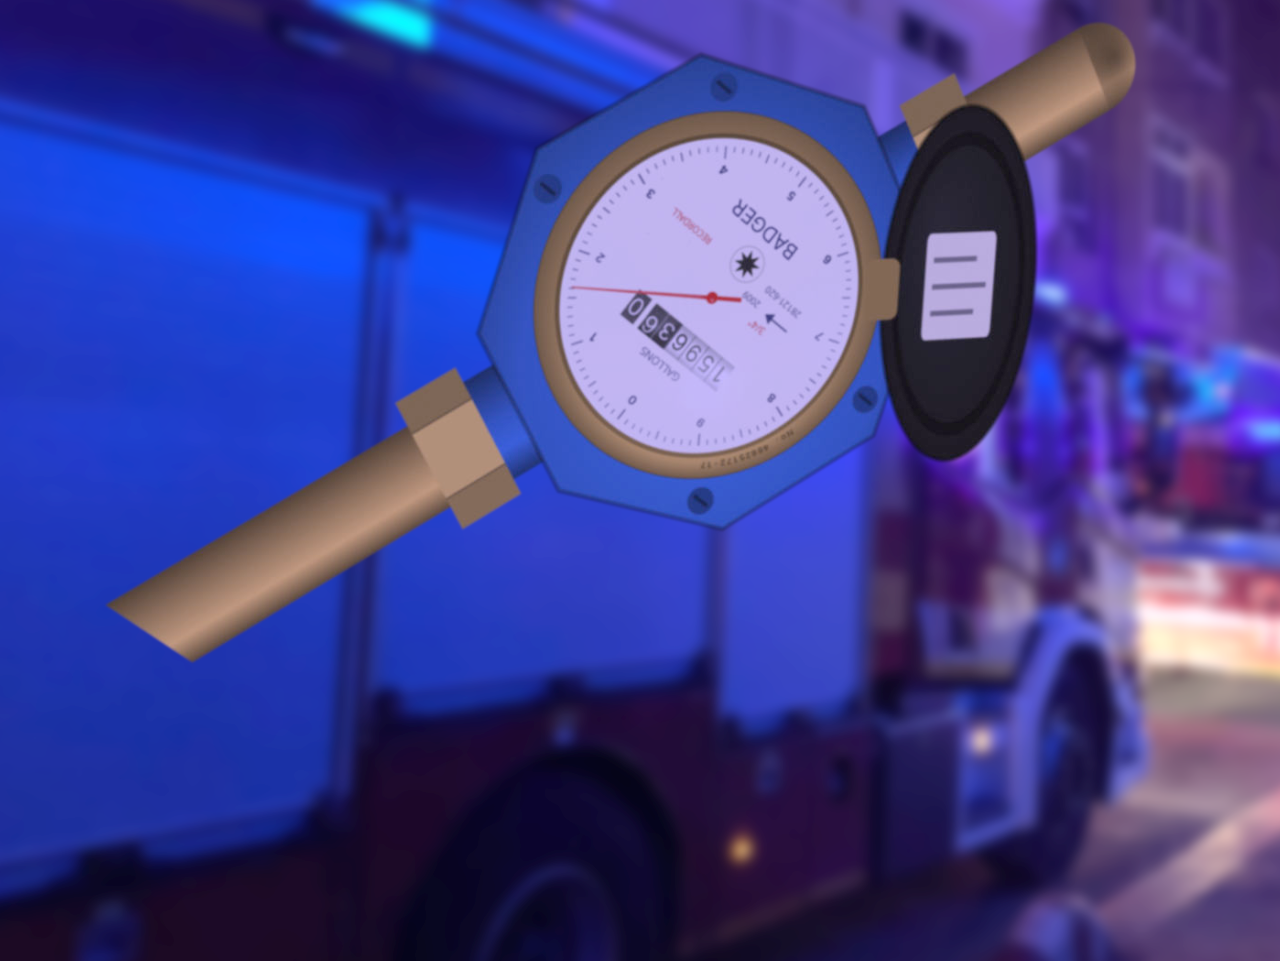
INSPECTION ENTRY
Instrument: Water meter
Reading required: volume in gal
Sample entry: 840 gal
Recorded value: 1596361.6 gal
